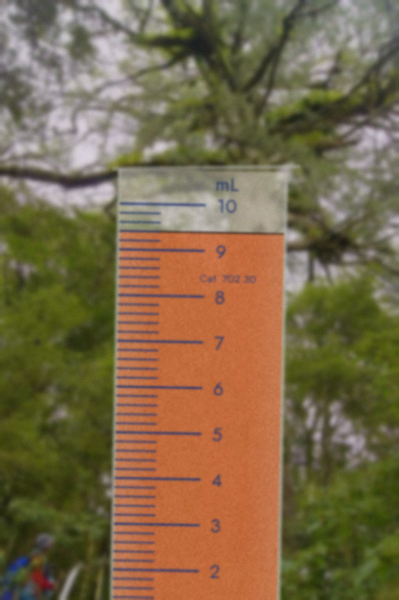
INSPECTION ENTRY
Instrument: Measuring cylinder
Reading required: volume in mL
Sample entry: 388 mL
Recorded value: 9.4 mL
